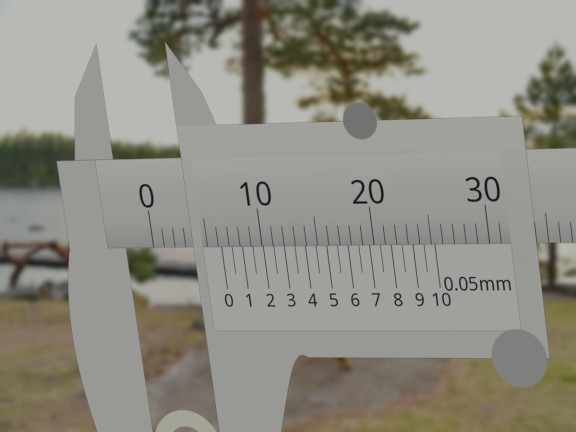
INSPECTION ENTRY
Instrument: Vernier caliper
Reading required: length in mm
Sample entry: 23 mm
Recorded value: 6.3 mm
